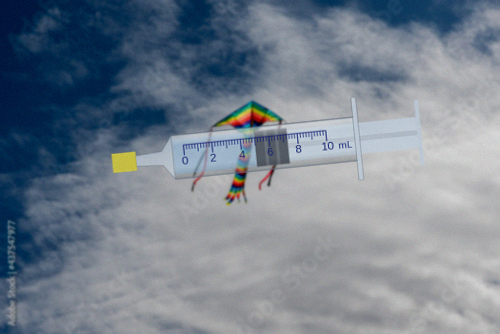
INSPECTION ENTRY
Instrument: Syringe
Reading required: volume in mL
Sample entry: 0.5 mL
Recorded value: 5 mL
